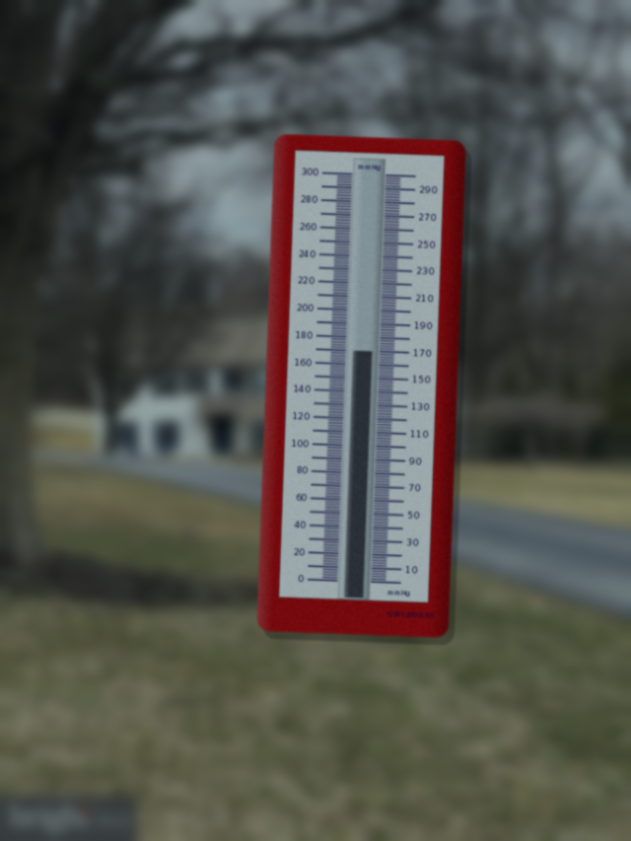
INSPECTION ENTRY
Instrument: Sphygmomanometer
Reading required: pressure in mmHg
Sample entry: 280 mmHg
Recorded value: 170 mmHg
